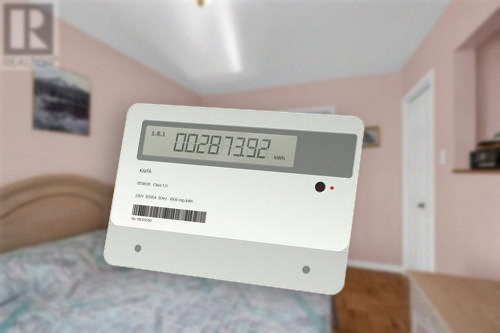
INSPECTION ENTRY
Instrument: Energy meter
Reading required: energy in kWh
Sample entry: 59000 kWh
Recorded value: 2873.92 kWh
